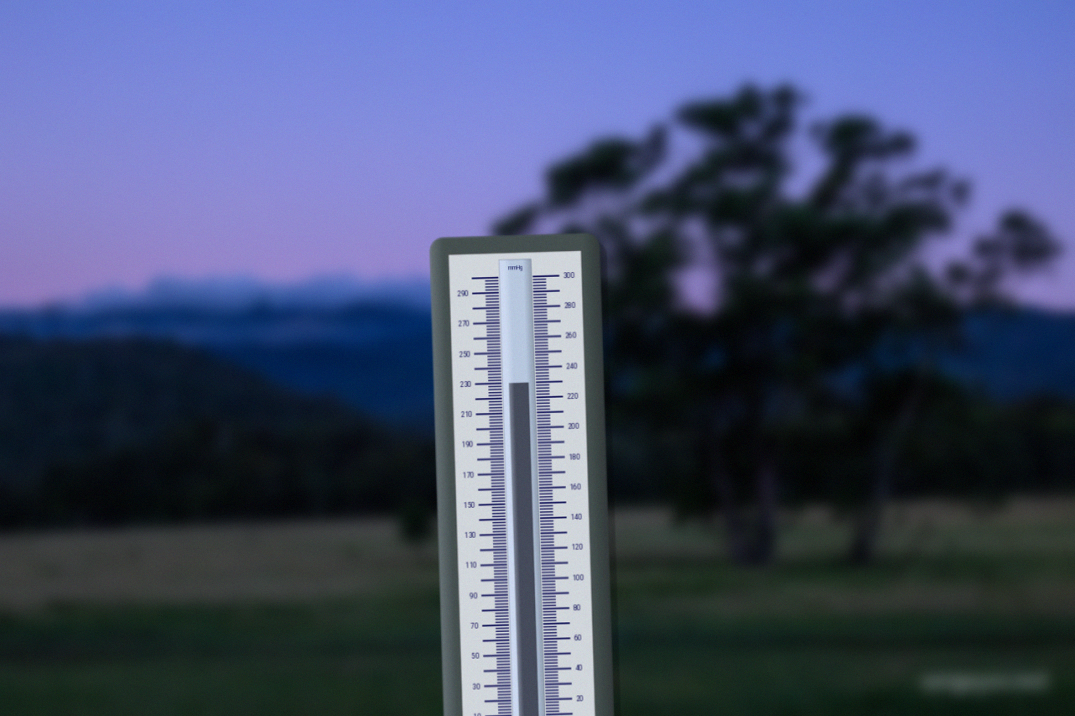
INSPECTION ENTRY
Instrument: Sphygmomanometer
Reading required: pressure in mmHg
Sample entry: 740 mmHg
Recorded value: 230 mmHg
